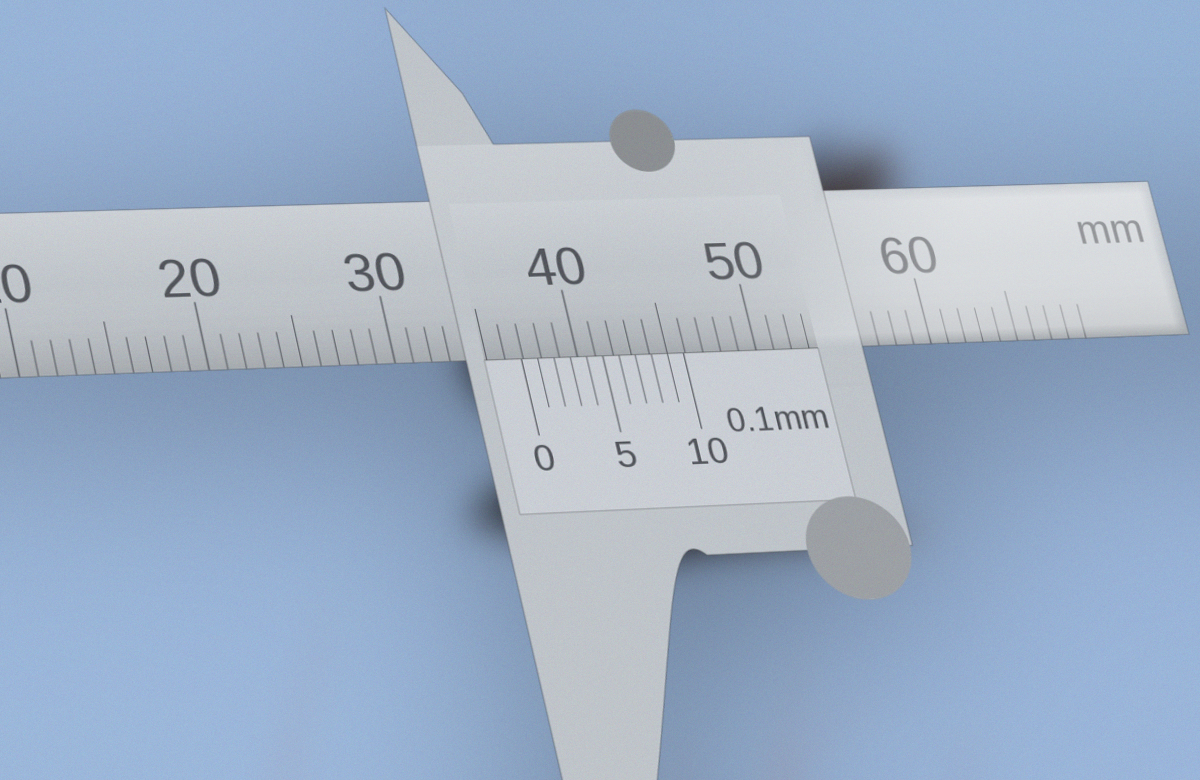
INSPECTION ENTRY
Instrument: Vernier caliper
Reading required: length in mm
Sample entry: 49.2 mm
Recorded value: 36.9 mm
